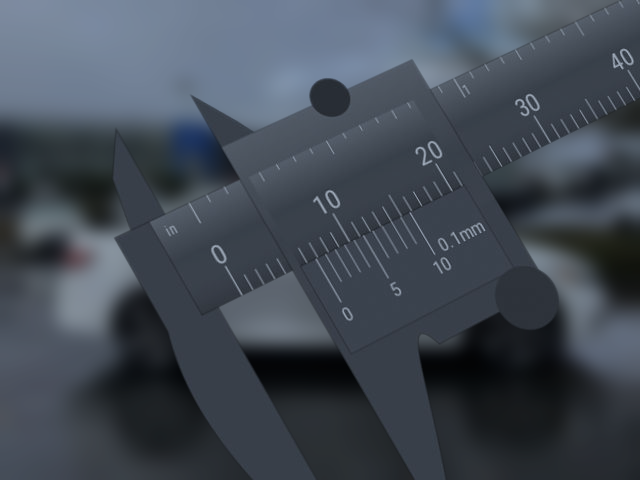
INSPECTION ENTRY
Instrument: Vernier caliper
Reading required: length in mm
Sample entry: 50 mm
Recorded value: 6.8 mm
